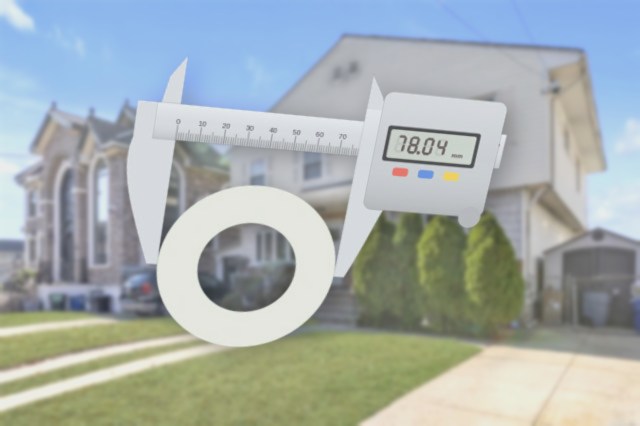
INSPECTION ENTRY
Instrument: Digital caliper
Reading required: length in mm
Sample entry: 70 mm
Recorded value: 78.04 mm
